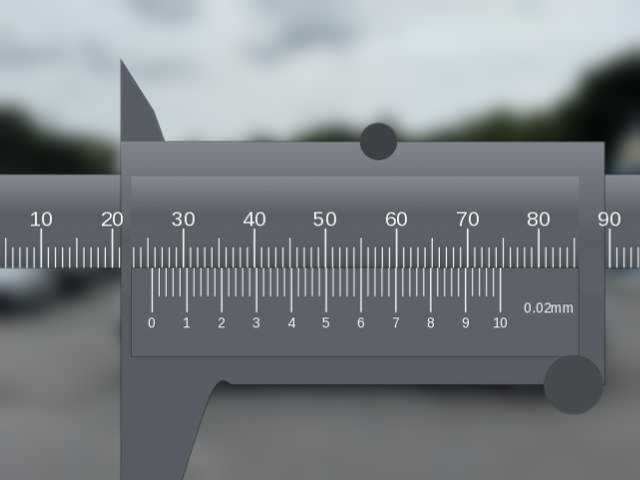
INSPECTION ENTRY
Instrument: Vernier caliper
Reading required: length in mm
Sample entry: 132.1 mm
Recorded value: 25.6 mm
